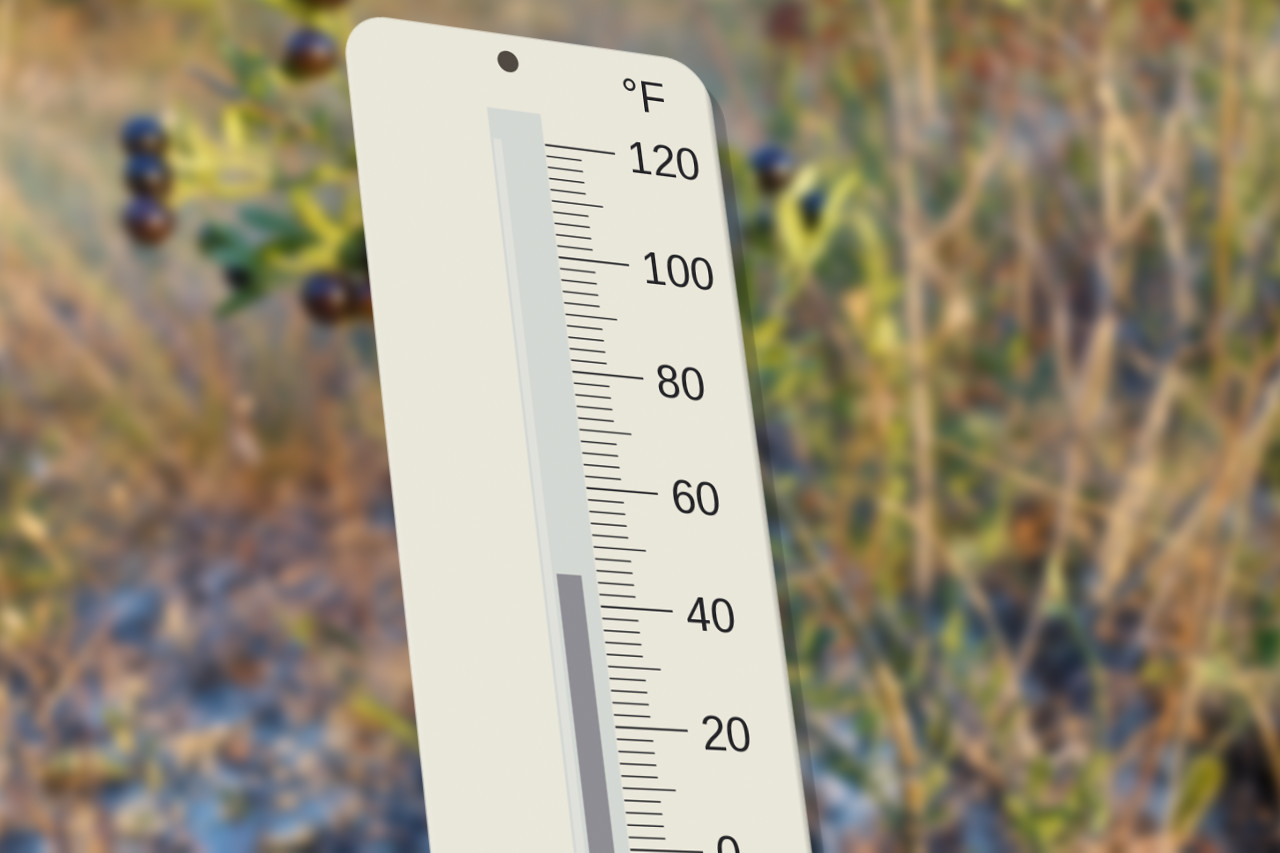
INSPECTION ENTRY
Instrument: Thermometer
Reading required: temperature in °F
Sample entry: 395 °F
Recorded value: 45 °F
